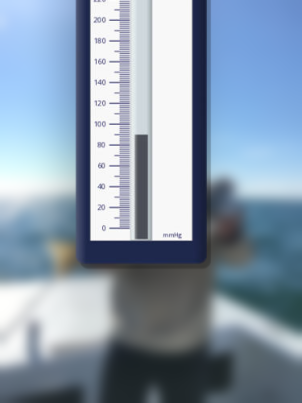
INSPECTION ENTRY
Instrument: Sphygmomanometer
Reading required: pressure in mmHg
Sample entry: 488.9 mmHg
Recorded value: 90 mmHg
